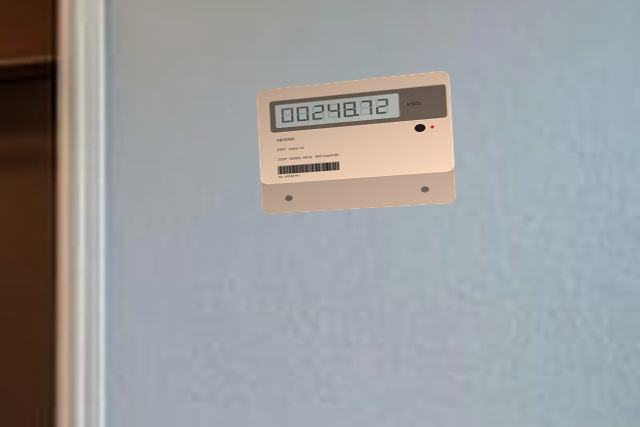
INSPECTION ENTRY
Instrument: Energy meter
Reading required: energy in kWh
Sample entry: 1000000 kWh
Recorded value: 248.72 kWh
